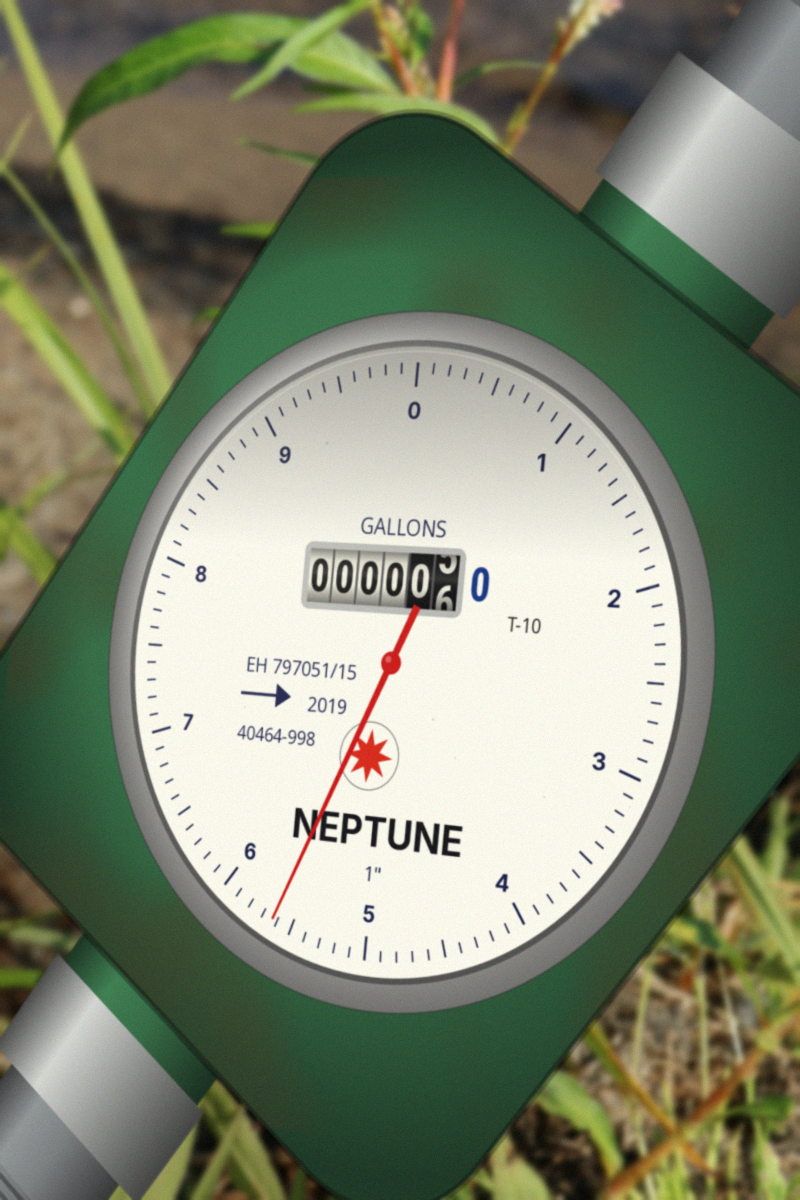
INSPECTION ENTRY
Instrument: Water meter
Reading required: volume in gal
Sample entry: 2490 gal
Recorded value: 55.6 gal
